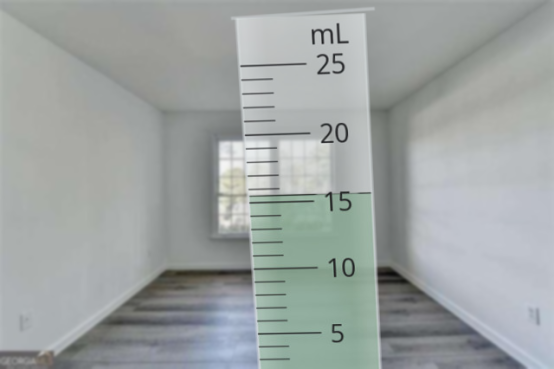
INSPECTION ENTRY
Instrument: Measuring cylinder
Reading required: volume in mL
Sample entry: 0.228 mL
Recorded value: 15.5 mL
